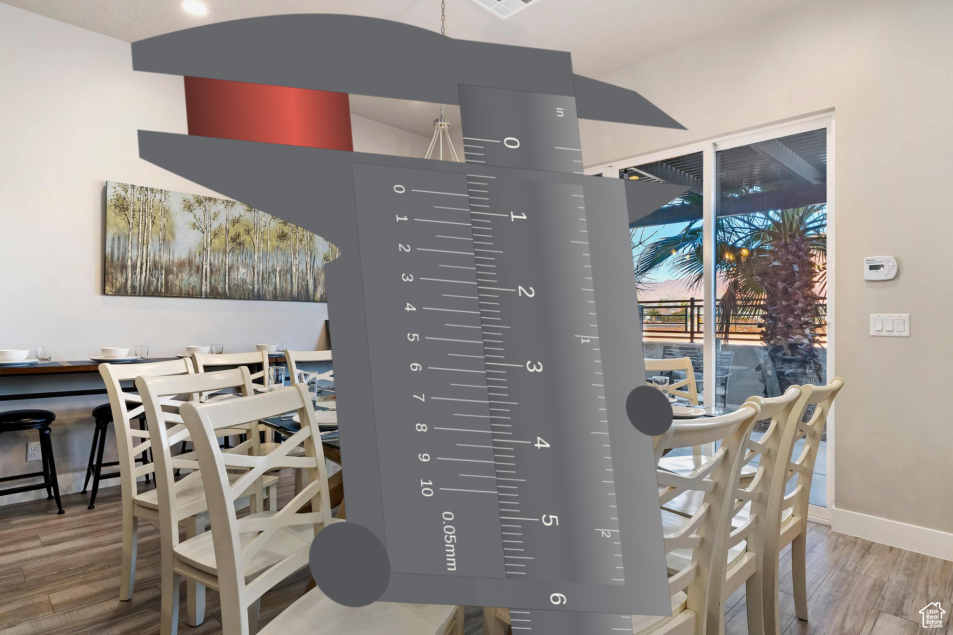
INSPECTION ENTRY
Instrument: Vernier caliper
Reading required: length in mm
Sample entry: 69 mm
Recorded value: 7.8 mm
